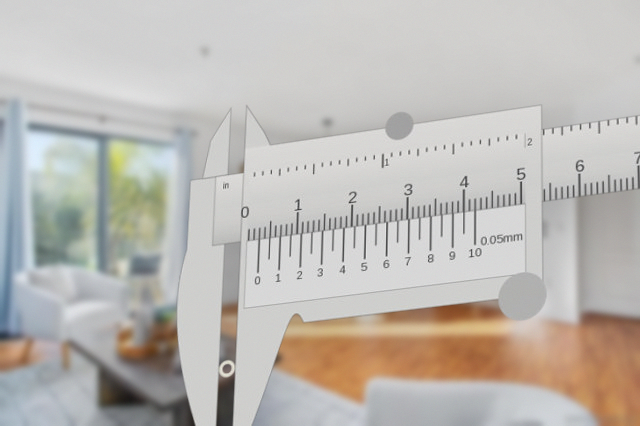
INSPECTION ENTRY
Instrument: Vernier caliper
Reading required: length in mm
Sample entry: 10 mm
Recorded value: 3.0 mm
